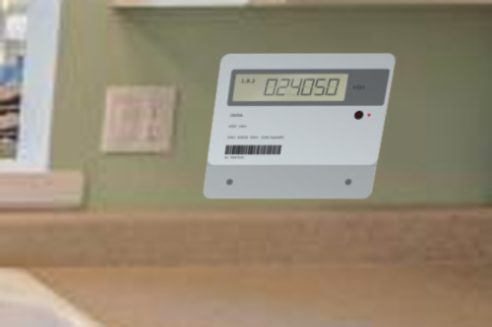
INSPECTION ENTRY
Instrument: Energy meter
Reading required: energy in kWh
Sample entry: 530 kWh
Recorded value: 24050 kWh
